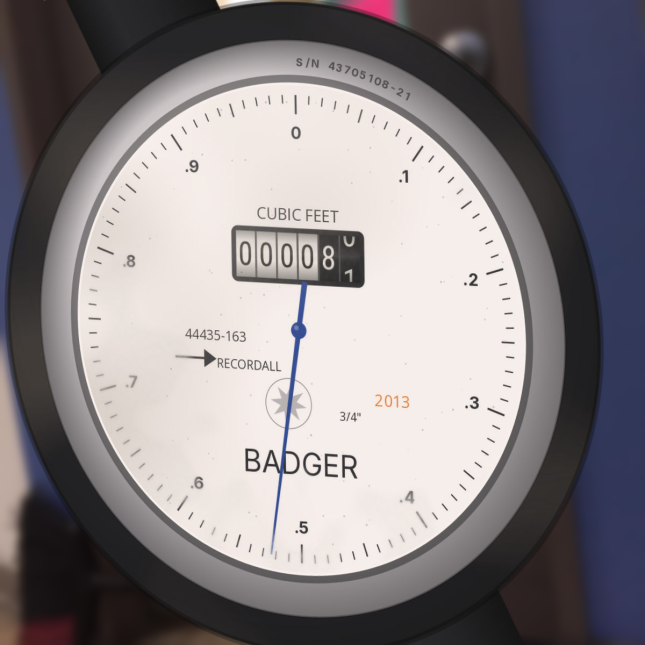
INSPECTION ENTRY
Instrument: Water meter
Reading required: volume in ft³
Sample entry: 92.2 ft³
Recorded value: 80.52 ft³
